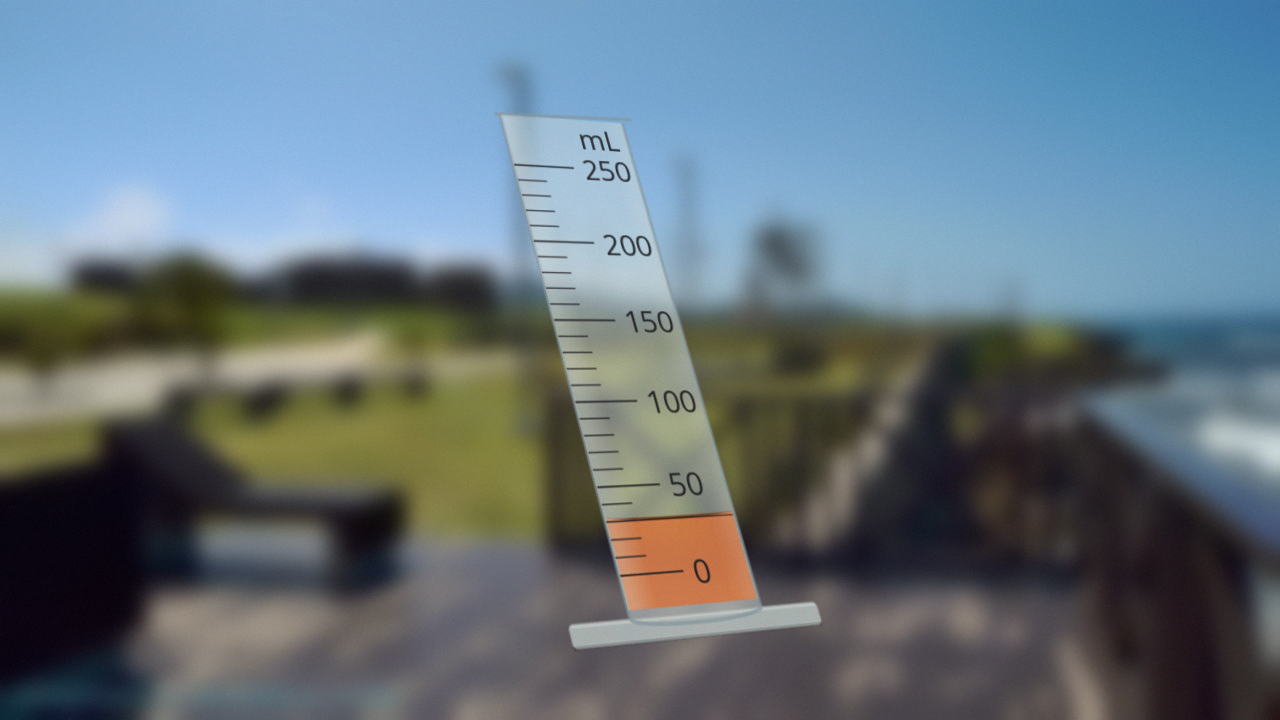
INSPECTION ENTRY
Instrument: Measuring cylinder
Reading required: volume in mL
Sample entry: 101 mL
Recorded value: 30 mL
